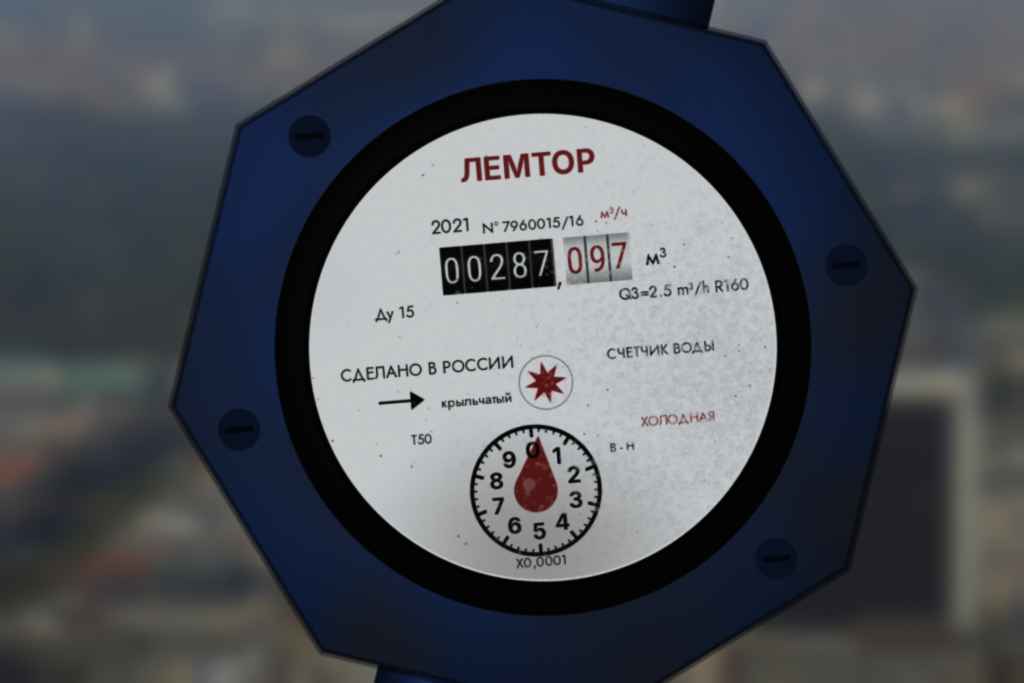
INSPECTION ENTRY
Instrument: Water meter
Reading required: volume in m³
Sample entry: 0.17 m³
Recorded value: 287.0970 m³
